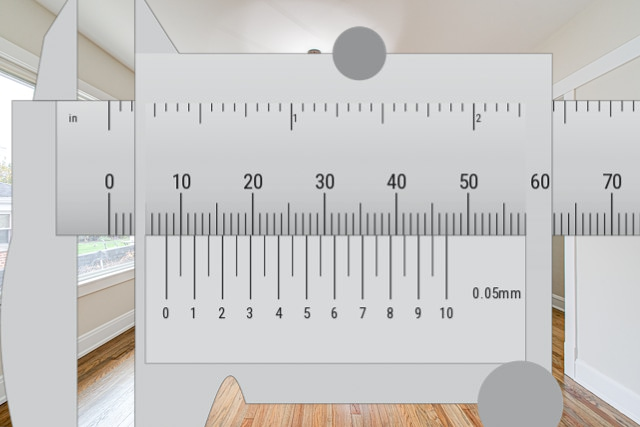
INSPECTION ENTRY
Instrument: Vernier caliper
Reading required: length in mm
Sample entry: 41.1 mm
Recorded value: 8.0 mm
